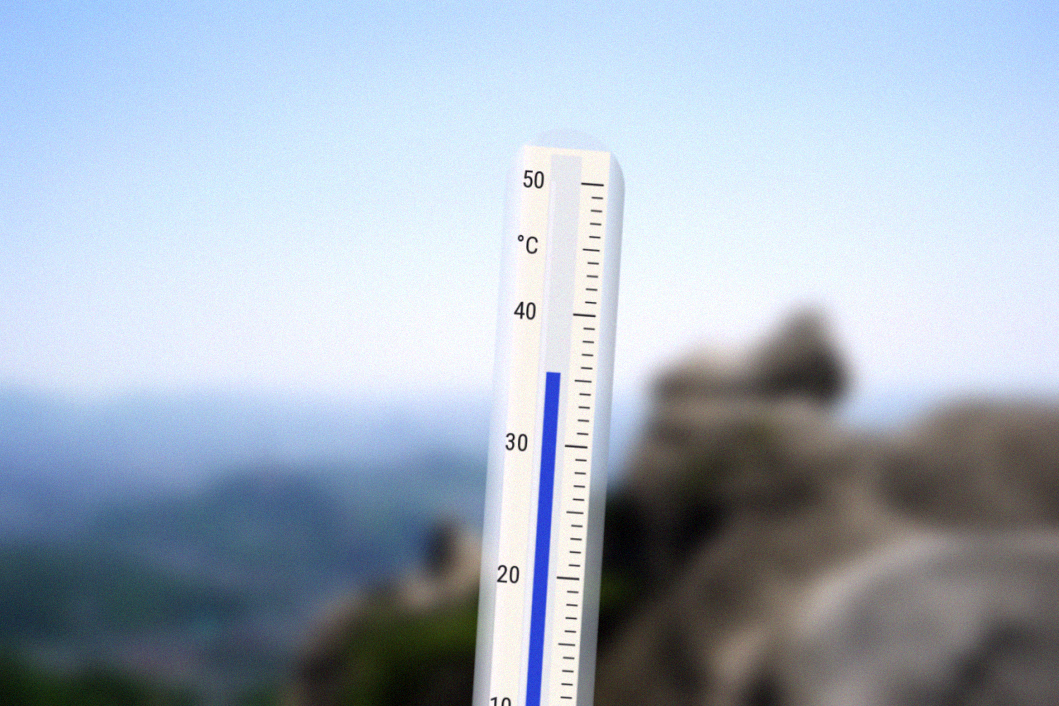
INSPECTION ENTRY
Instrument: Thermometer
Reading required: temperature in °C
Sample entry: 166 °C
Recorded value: 35.5 °C
